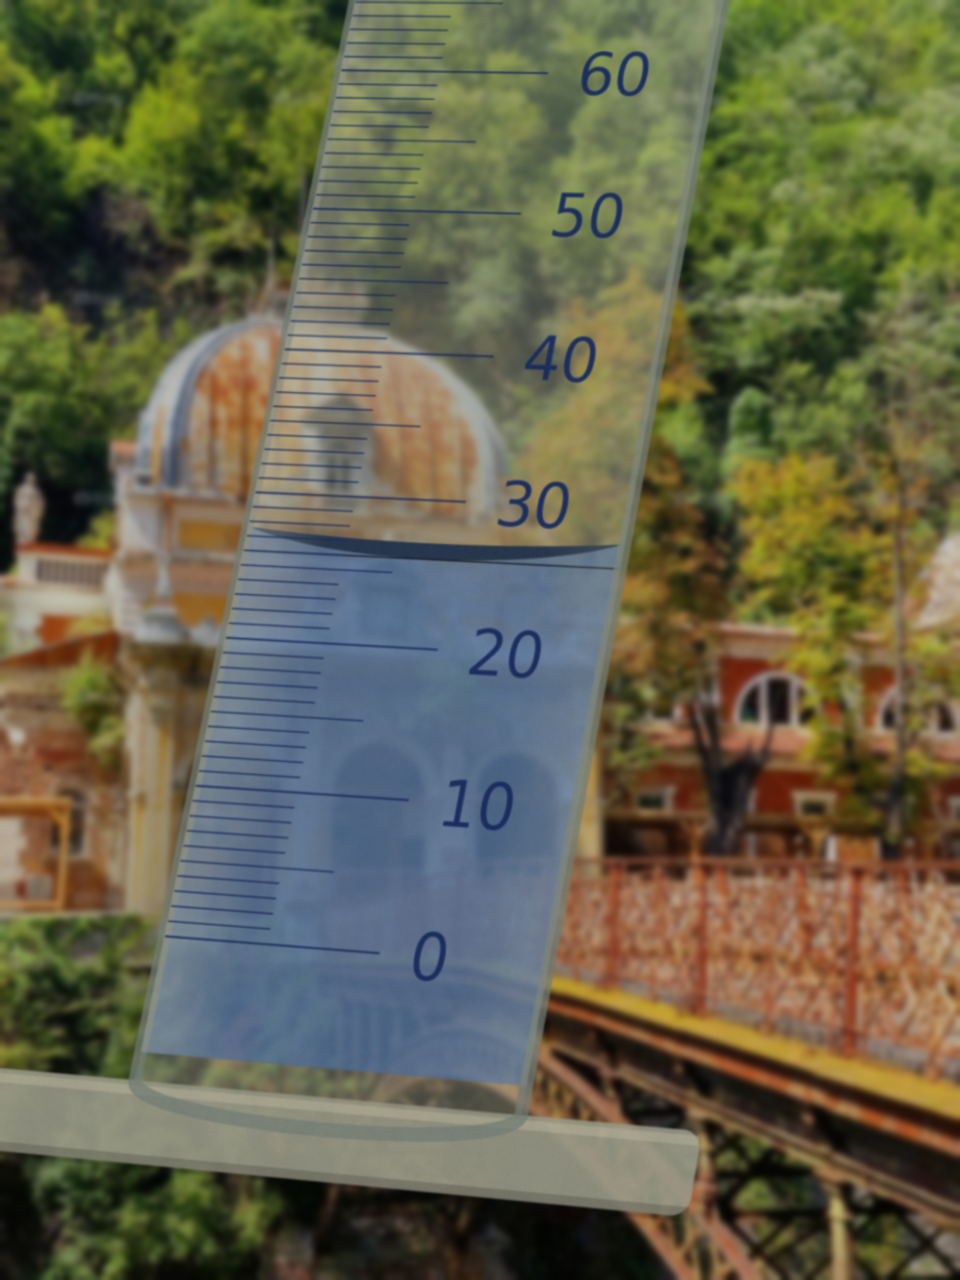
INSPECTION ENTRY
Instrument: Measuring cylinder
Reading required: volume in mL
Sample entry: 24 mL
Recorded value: 26 mL
